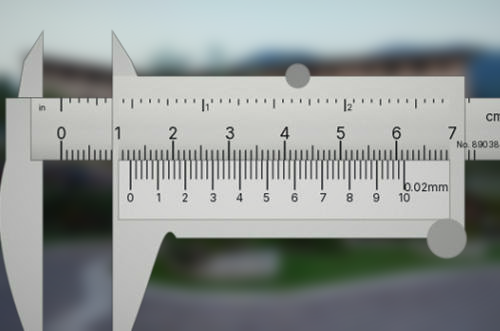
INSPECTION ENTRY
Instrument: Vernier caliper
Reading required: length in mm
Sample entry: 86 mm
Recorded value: 12.4 mm
